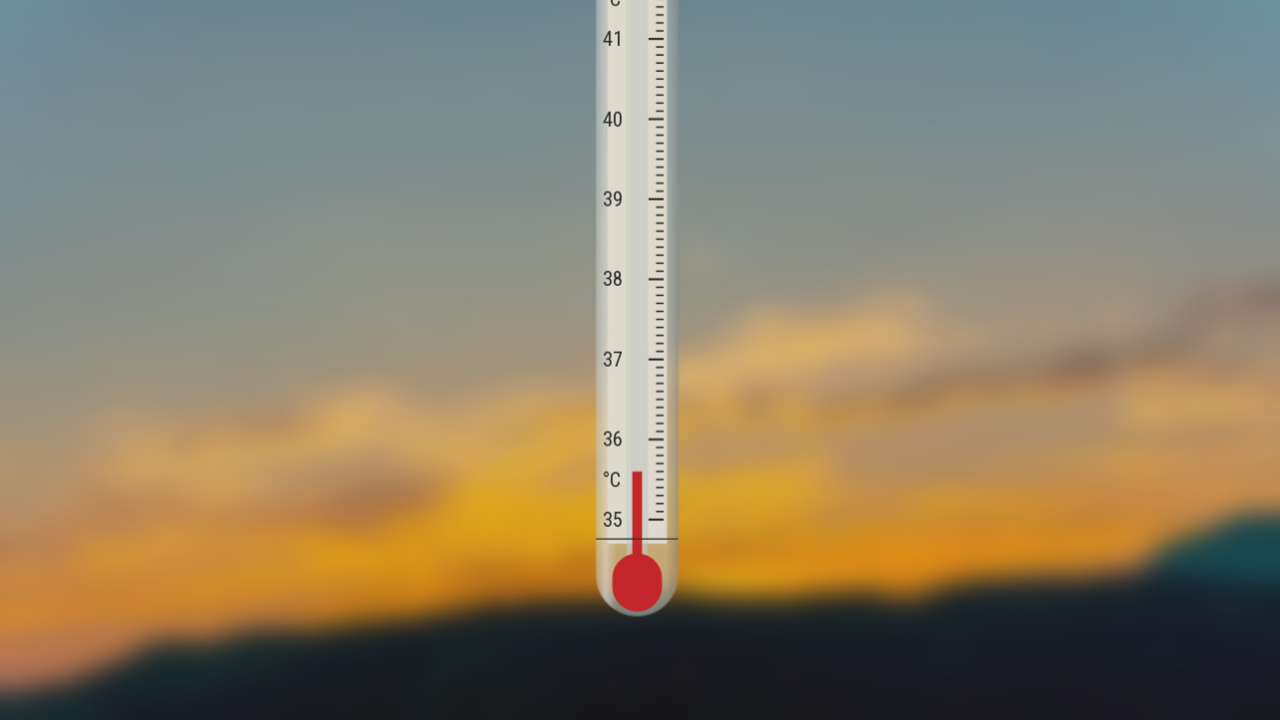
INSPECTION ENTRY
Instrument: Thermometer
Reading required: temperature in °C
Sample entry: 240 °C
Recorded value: 35.6 °C
